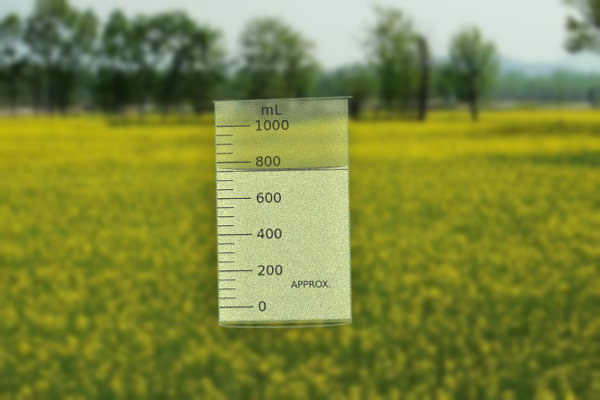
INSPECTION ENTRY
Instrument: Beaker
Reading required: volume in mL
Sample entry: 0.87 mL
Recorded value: 750 mL
